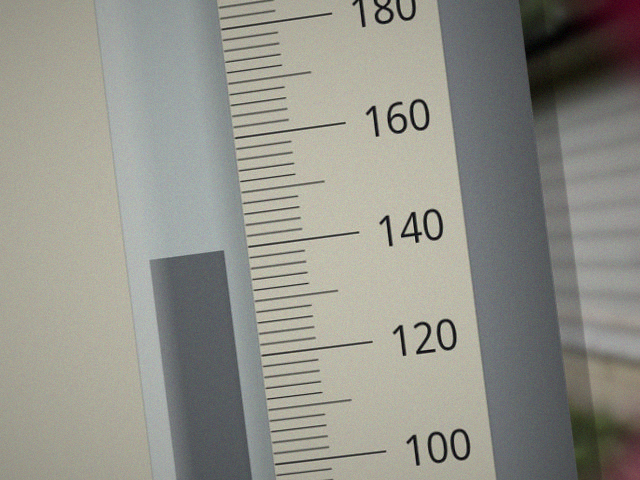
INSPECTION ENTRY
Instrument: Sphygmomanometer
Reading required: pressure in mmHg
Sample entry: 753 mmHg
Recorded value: 140 mmHg
